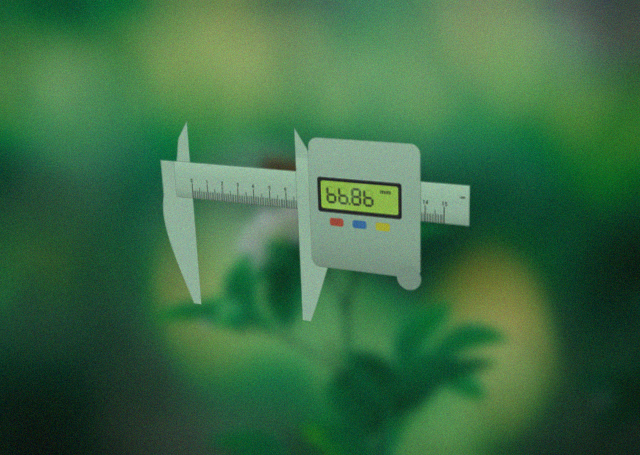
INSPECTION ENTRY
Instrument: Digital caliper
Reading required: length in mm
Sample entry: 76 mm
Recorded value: 66.86 mm
